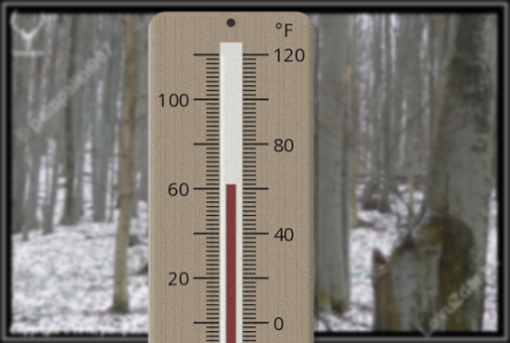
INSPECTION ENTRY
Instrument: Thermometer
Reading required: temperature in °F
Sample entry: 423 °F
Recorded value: 62 °F
